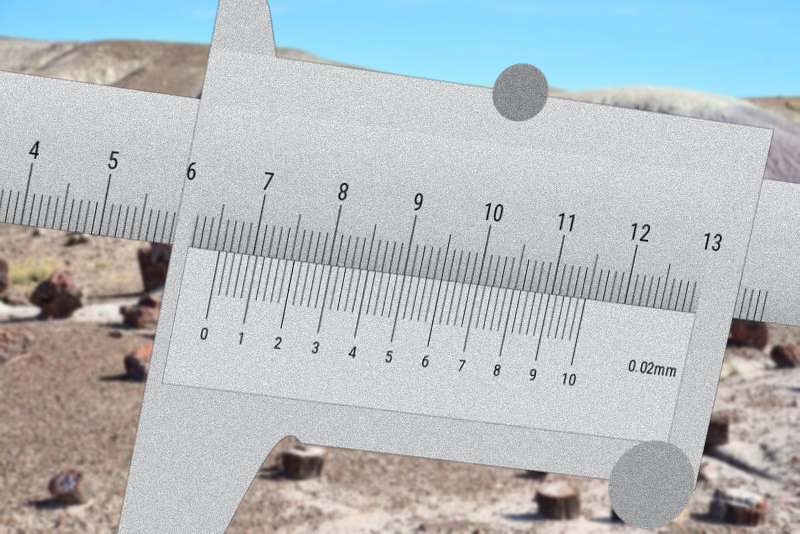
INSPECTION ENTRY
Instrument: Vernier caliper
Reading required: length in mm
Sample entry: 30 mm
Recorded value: 65.6 mm
